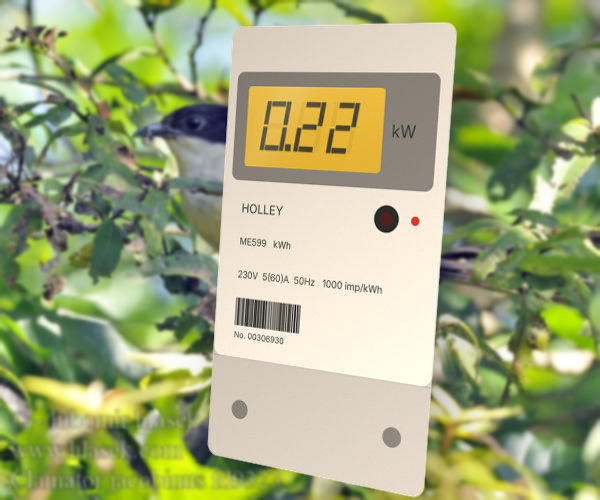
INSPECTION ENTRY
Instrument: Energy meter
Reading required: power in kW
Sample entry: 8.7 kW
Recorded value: 0.22 kW
